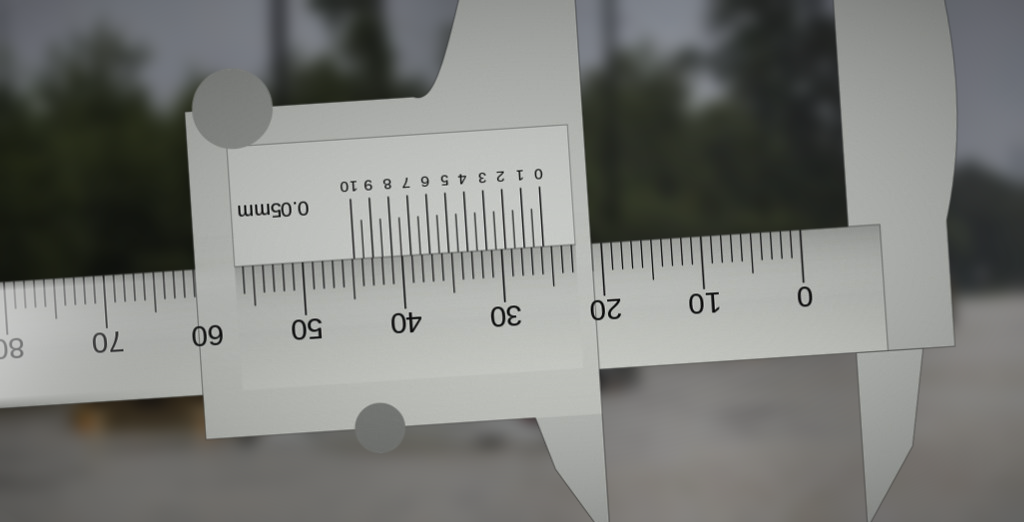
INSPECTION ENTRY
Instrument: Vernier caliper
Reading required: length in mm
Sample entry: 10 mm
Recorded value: 25.8 mm
